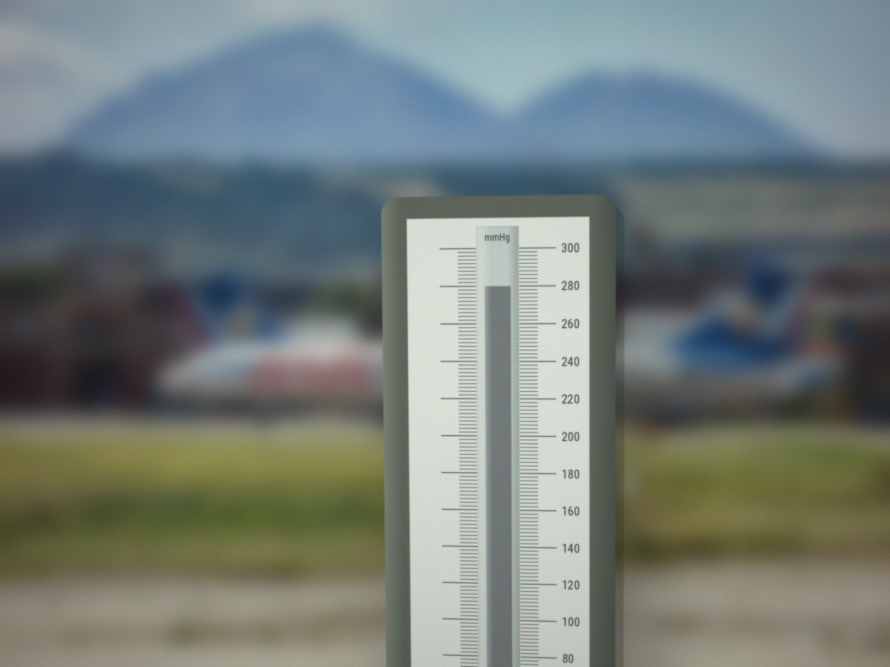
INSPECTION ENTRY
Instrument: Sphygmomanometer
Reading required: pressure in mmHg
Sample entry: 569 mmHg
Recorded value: 280 mmHg
